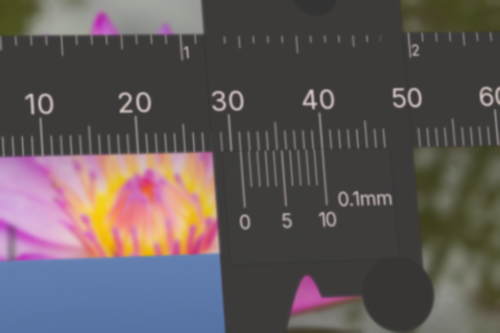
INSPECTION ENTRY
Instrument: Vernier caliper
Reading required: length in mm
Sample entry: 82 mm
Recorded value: 31.0 mm
